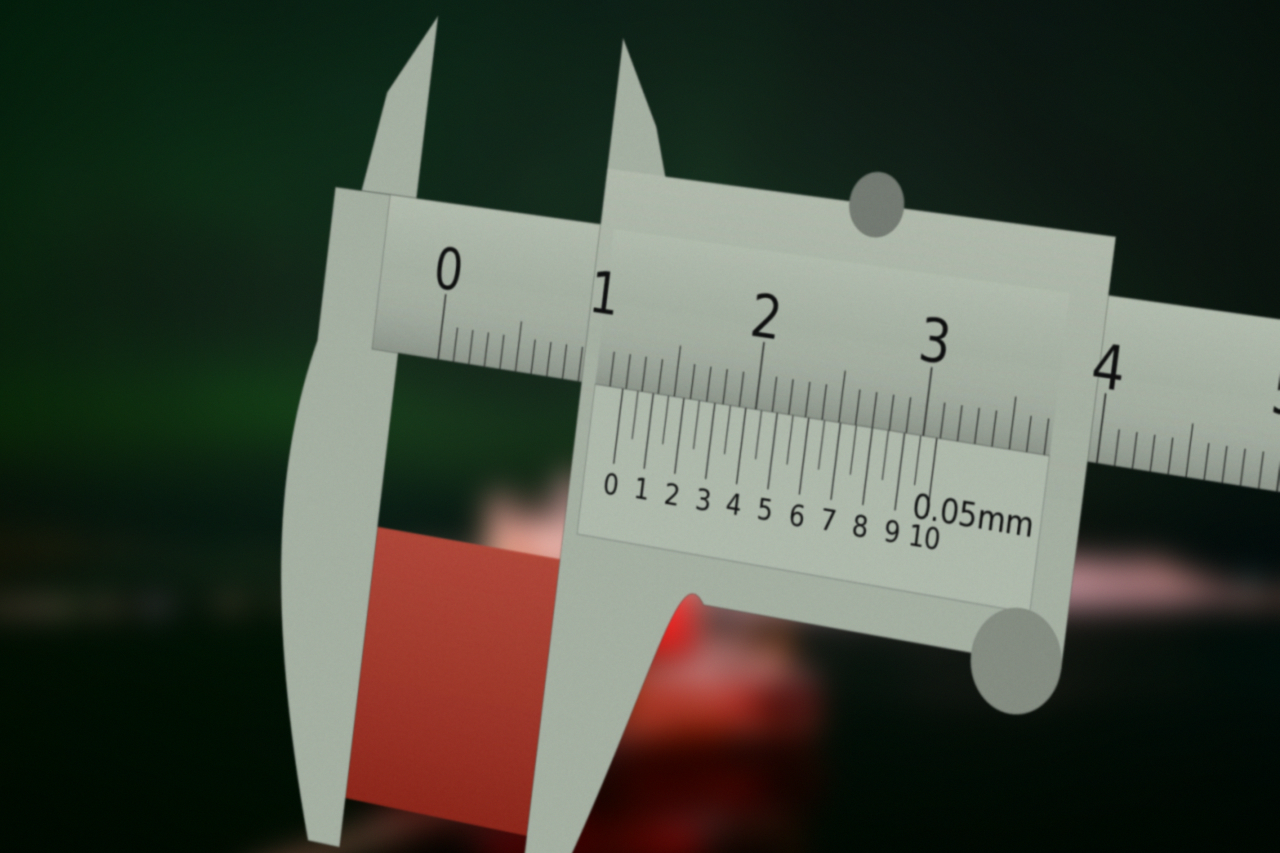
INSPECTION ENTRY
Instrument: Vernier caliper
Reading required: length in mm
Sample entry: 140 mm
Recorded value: 11.8 mm
